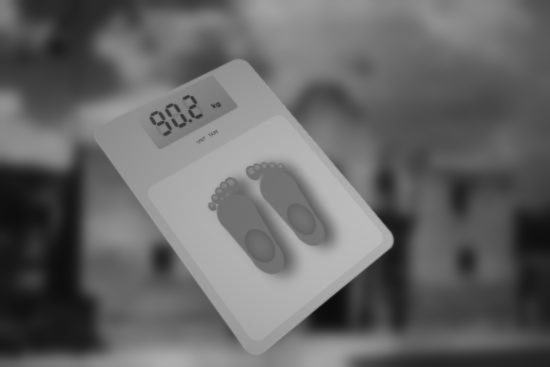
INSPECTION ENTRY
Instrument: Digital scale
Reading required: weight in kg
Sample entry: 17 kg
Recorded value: 90.2 kg
